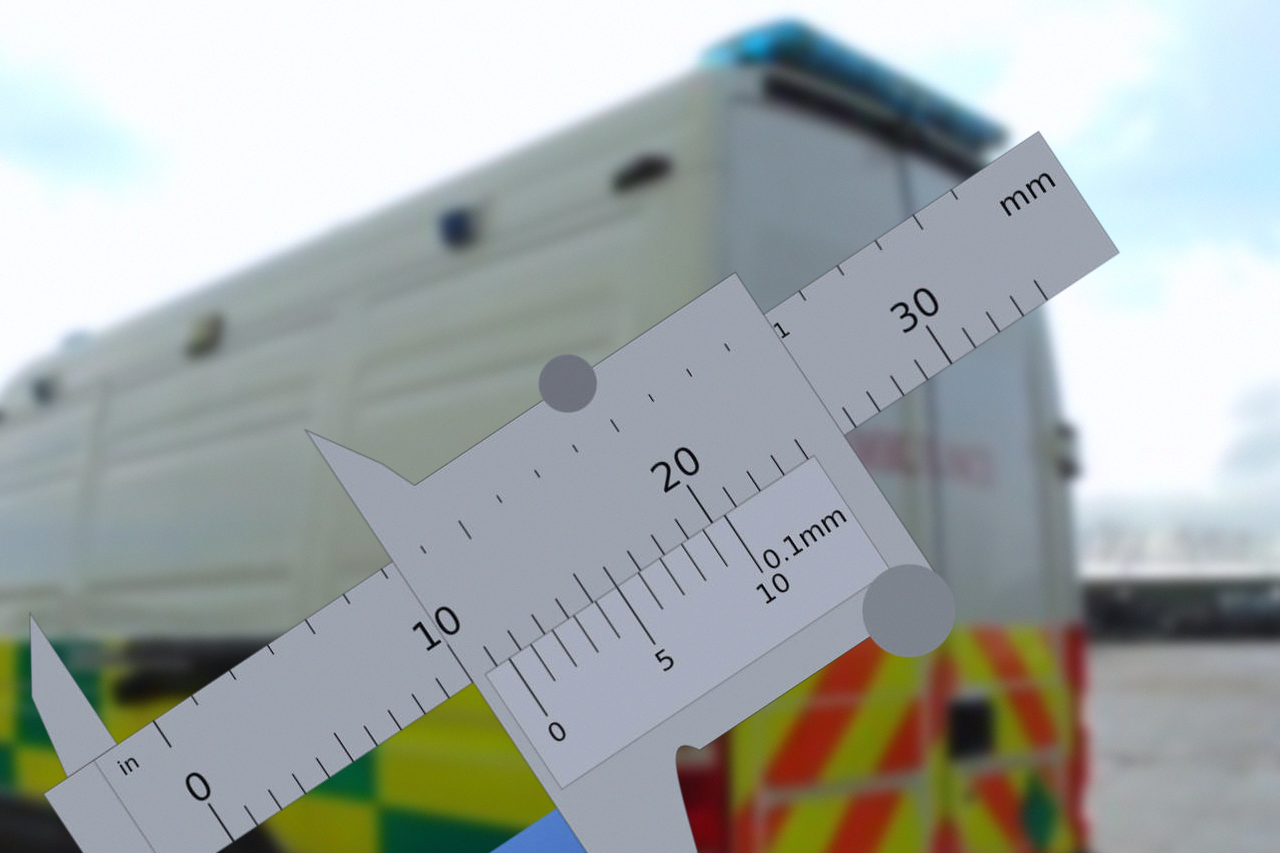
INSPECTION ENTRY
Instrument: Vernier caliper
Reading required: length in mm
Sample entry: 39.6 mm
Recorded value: 11.5 mm
